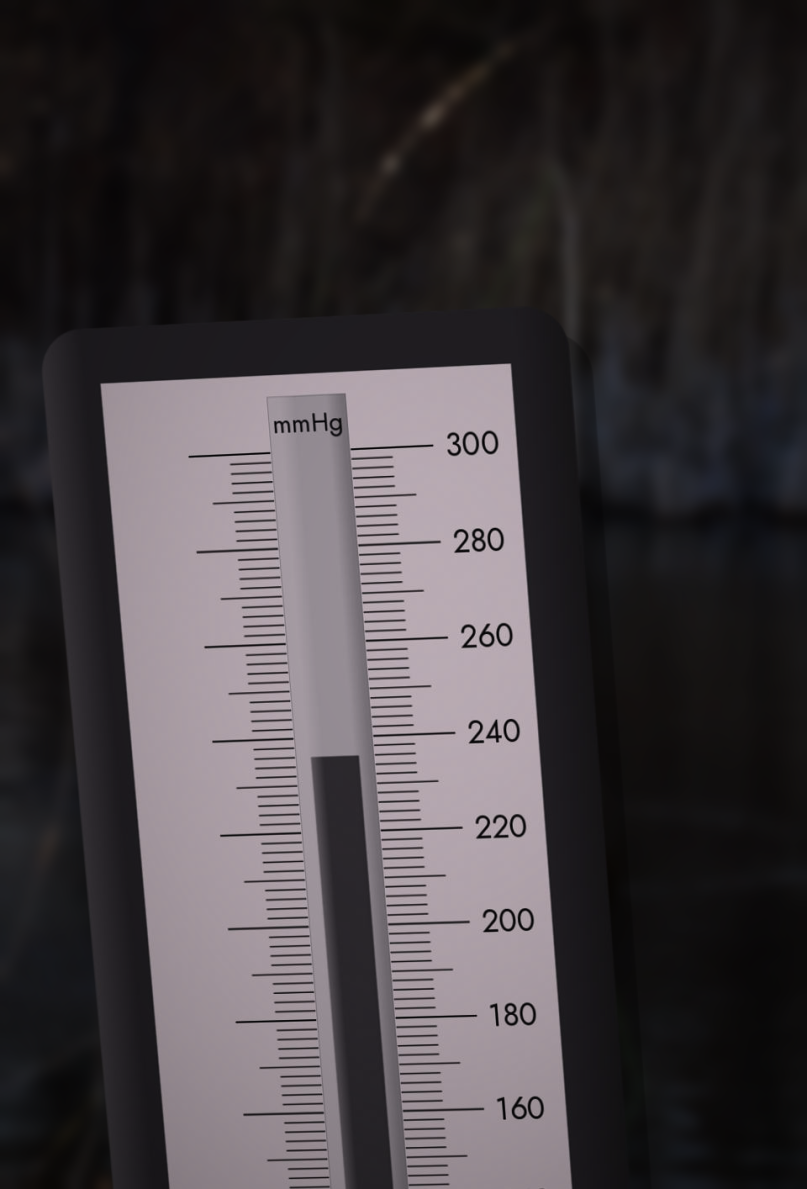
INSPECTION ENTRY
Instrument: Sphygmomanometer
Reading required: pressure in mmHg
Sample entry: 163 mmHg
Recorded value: 236 mmHg
